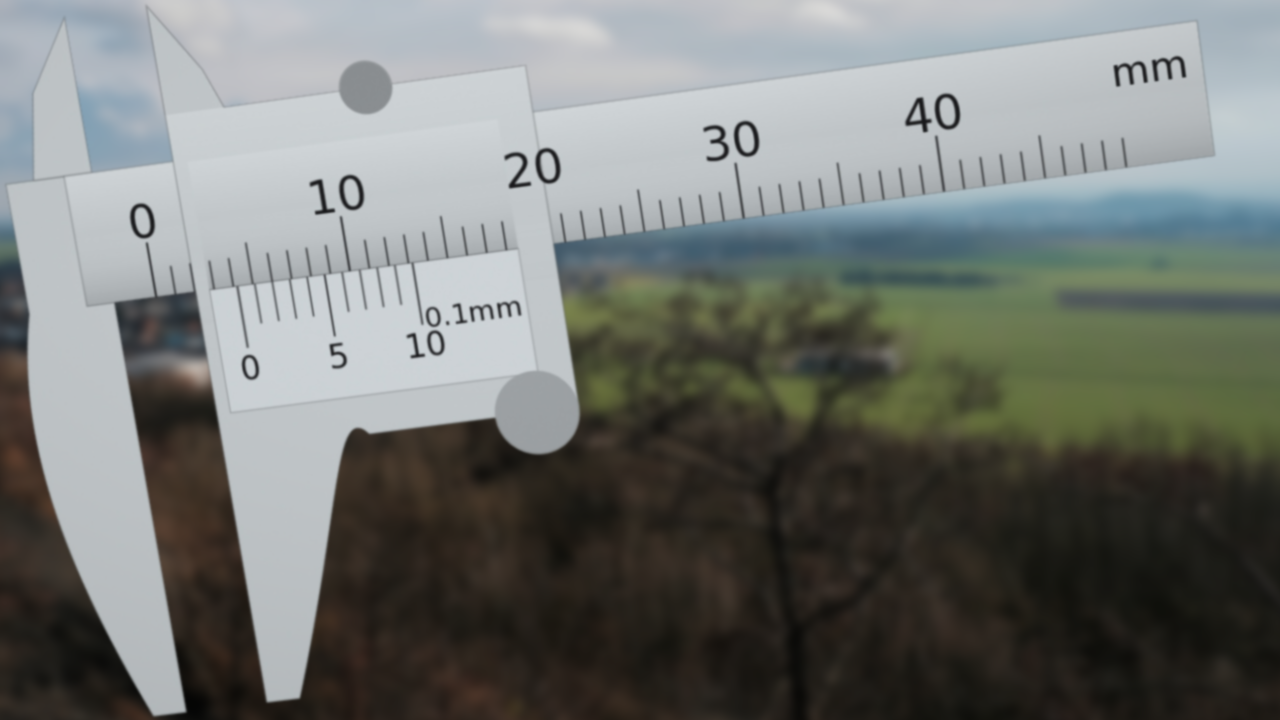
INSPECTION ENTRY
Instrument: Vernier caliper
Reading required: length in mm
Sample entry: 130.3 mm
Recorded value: 4.2 mm
